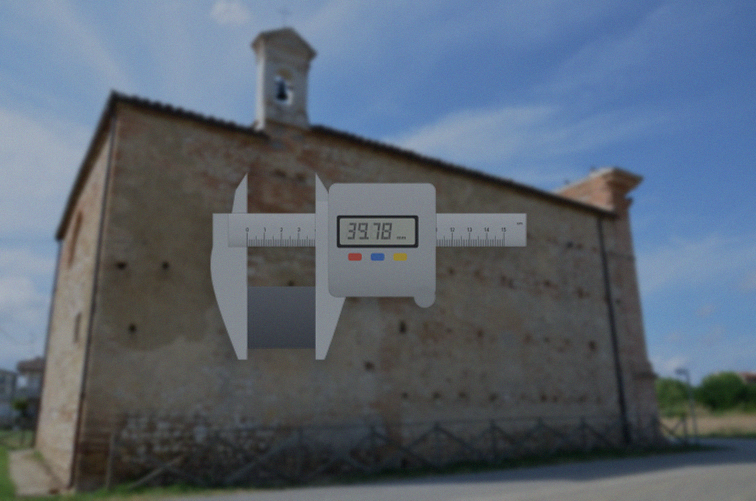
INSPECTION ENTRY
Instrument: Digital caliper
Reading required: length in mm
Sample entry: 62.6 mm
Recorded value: 39.78 mm
